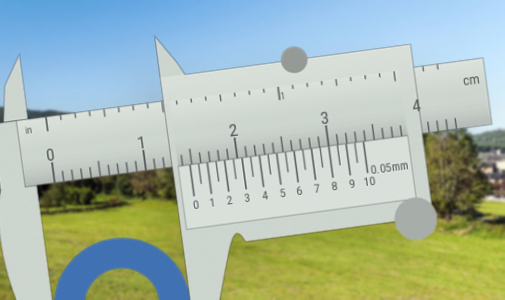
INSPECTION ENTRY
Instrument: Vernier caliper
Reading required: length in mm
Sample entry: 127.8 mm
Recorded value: 14.8 mm
